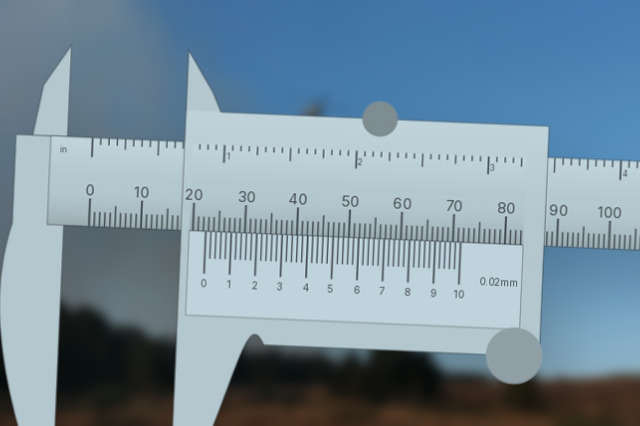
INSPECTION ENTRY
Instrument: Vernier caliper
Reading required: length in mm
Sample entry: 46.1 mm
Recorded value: 22.5 mm
